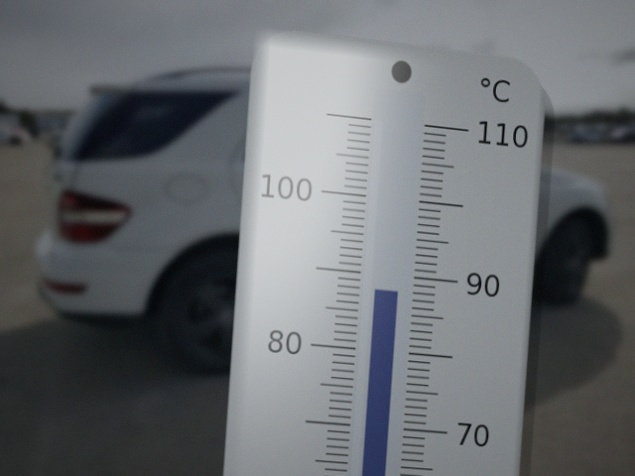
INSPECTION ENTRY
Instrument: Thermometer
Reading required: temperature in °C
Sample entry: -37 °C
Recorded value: 88 °C
